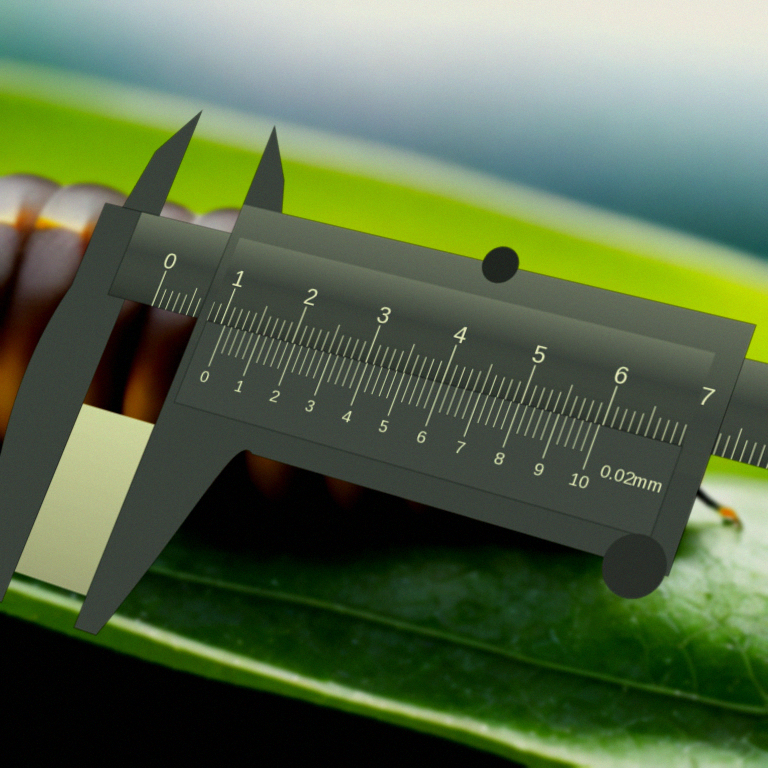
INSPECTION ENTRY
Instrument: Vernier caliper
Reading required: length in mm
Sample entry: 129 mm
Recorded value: 10.6 mm
